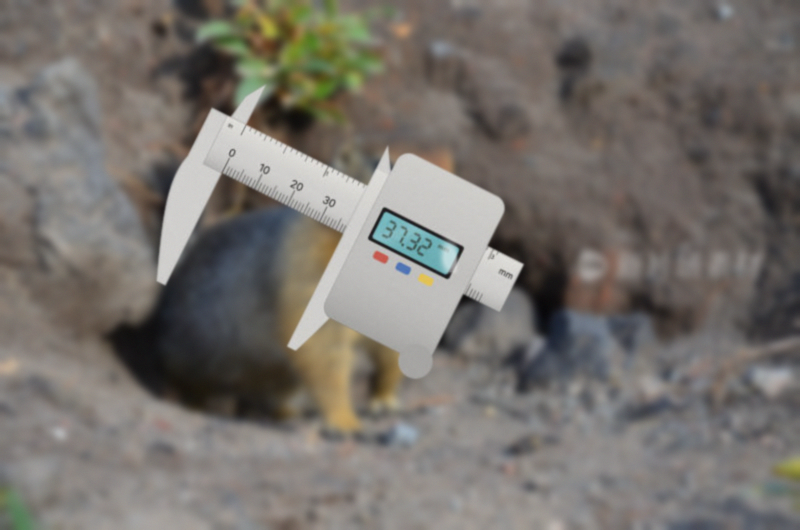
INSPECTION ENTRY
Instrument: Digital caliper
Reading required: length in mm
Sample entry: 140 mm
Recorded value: 37.32 mm
